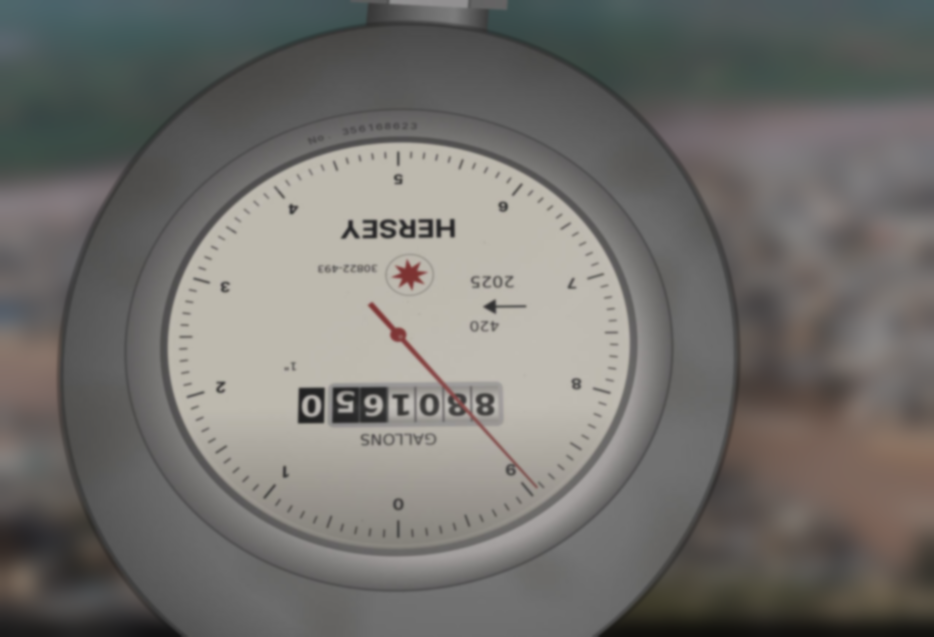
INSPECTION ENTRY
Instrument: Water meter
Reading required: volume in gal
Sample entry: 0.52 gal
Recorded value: 8801648.9 gal
